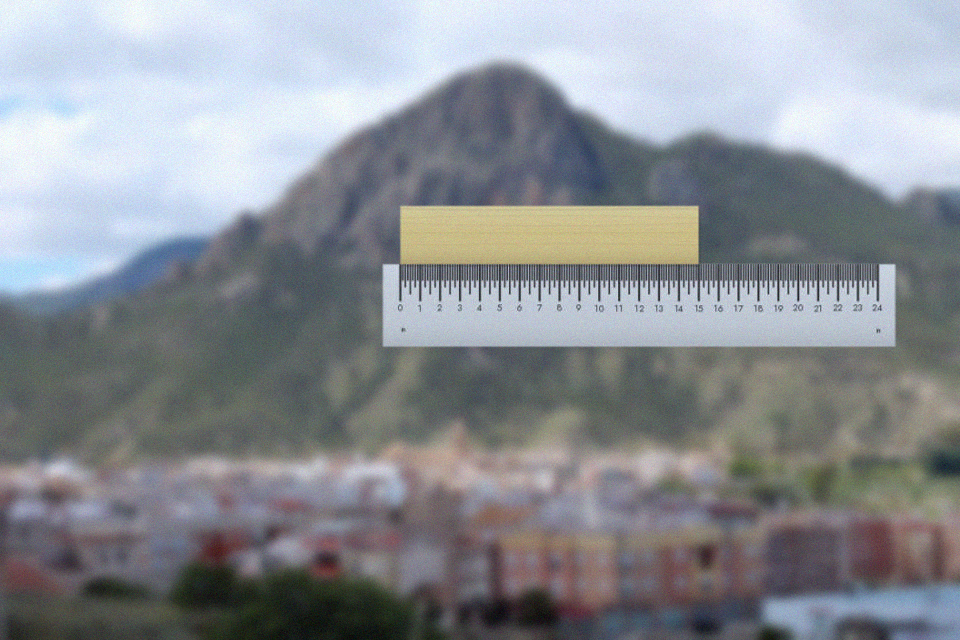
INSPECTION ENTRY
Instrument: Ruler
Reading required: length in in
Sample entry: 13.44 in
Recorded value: 15 in
